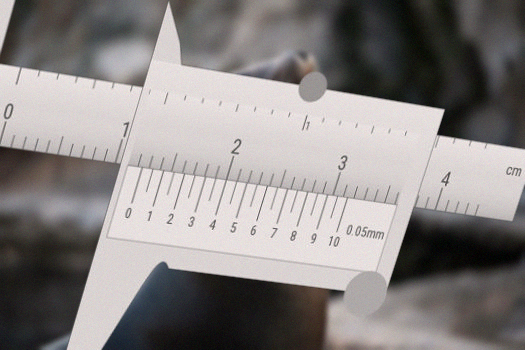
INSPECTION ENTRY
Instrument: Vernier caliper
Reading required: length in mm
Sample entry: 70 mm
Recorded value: 12.4 mm
